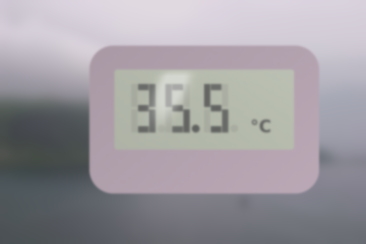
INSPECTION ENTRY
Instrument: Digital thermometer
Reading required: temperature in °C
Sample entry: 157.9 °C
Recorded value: 35.5 °C
